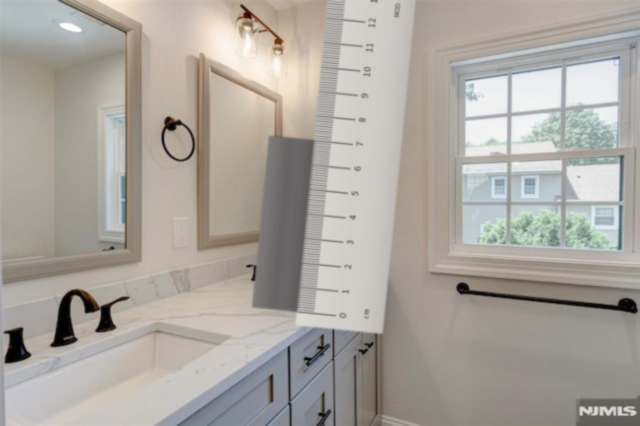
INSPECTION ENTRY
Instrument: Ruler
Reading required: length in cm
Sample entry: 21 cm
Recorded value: 7 cm
